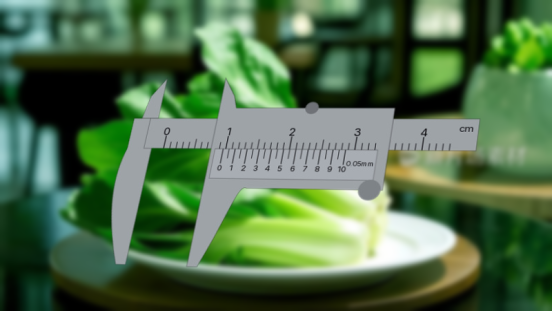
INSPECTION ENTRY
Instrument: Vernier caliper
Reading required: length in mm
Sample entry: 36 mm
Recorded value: 9.6 mm
